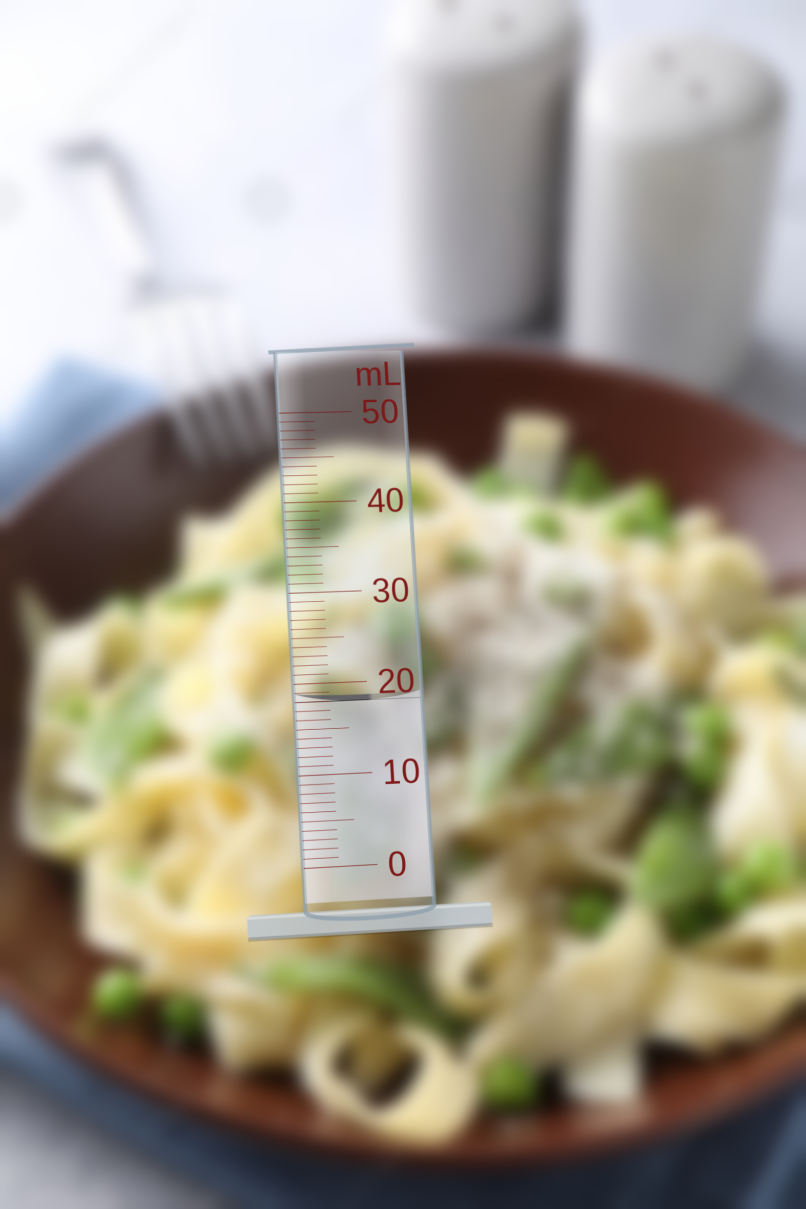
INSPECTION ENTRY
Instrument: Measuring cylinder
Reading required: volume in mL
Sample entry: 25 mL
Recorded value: 18 mL
